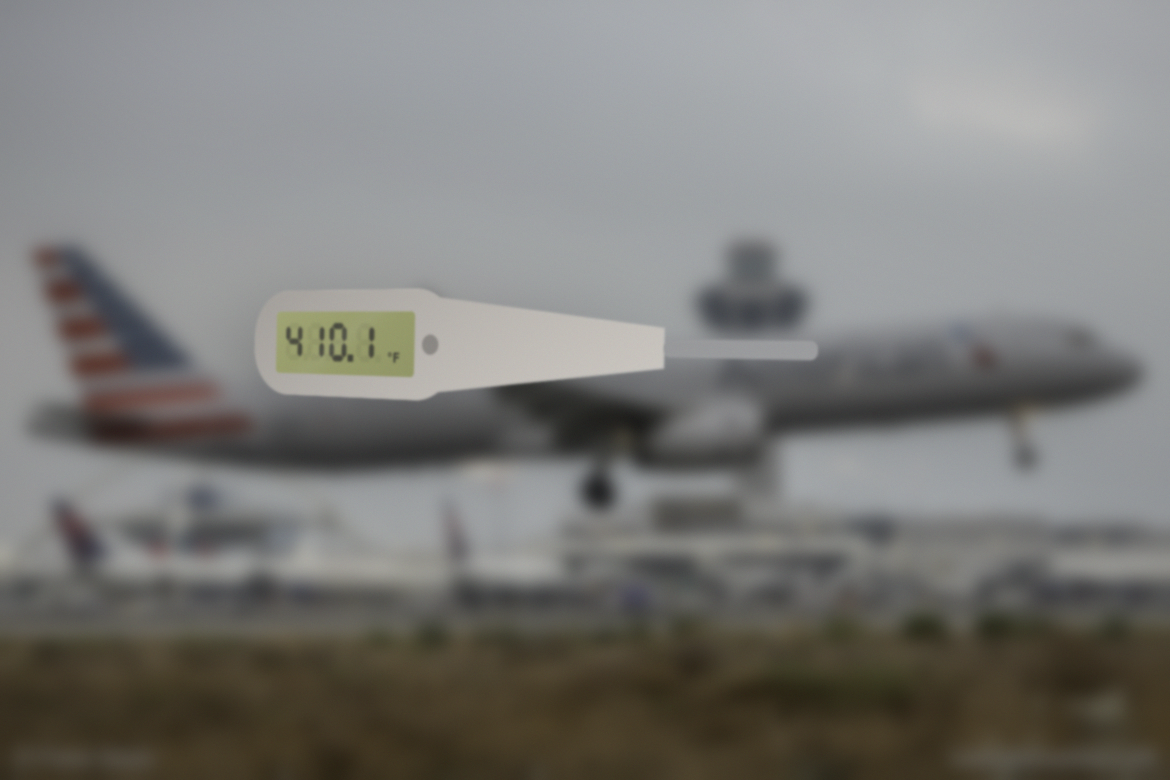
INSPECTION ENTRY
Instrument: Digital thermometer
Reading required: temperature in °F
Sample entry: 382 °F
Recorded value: 410.1 °F
